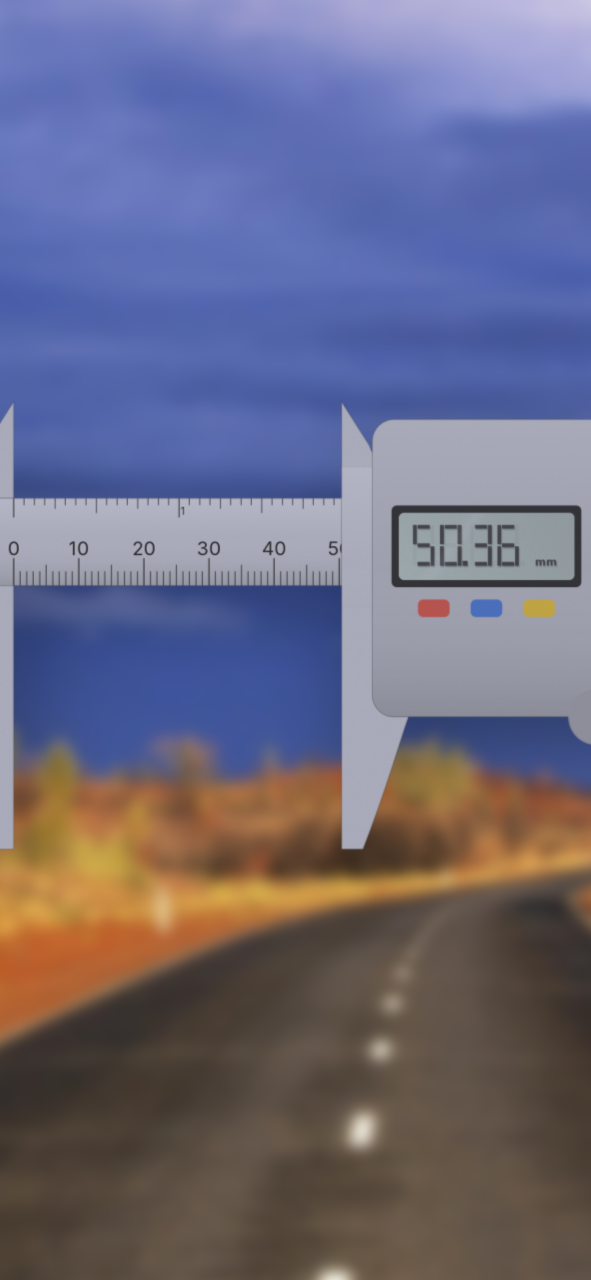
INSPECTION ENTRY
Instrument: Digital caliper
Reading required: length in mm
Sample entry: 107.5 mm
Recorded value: 50.36 mm
